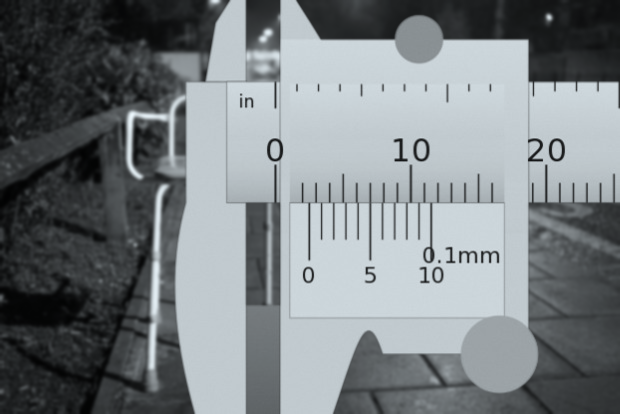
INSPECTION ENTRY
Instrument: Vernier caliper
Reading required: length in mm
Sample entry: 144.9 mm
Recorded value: 2.5 mm
